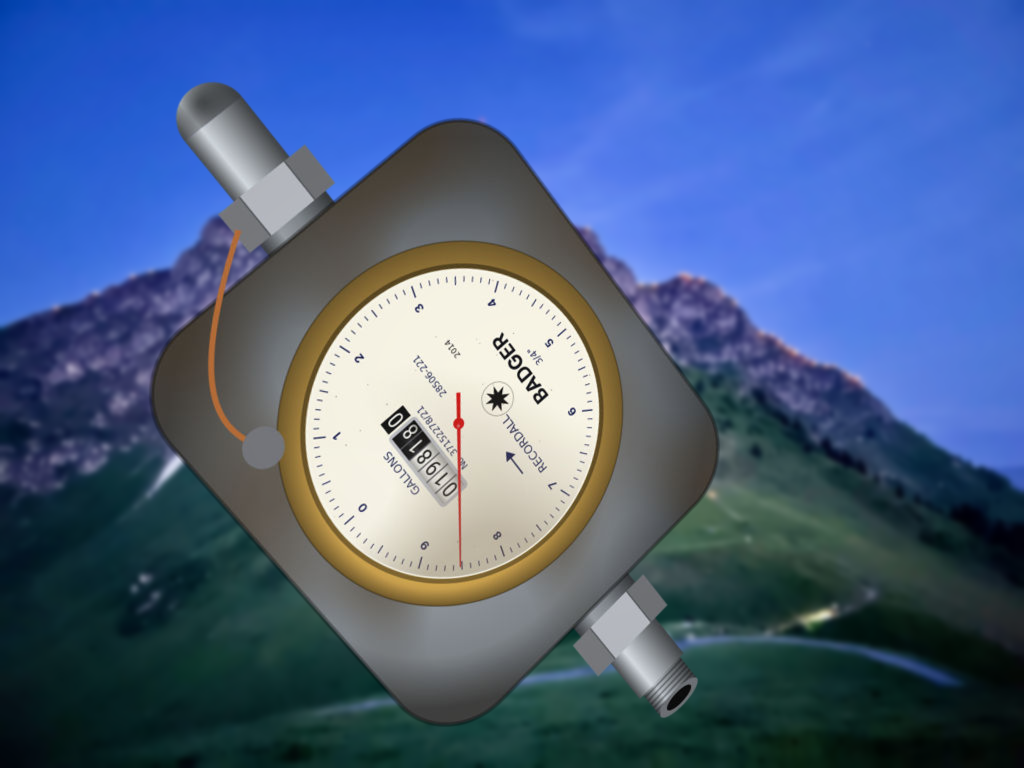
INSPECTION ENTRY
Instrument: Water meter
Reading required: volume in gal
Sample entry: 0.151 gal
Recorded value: 198178.5 gal
